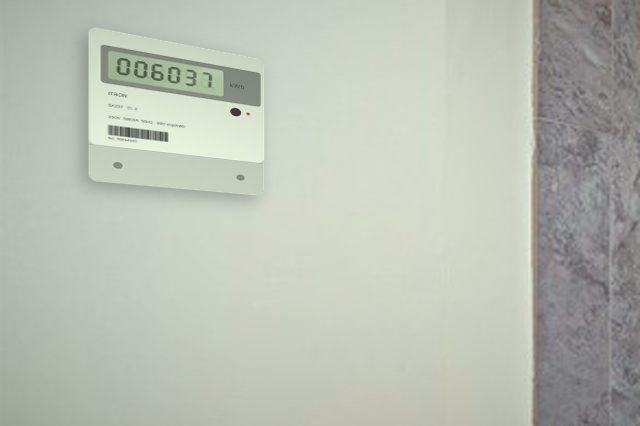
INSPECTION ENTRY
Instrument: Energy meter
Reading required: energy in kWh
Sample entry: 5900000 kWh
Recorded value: 6037 kWh
